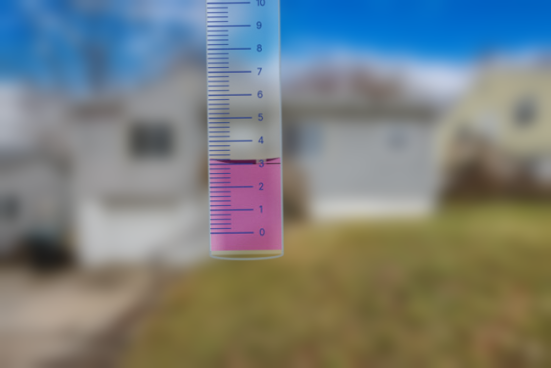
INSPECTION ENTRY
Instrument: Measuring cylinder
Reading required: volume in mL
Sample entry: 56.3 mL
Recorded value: 3 mL
